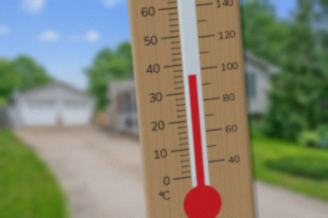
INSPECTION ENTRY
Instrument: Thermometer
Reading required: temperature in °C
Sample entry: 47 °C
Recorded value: 36 °C
